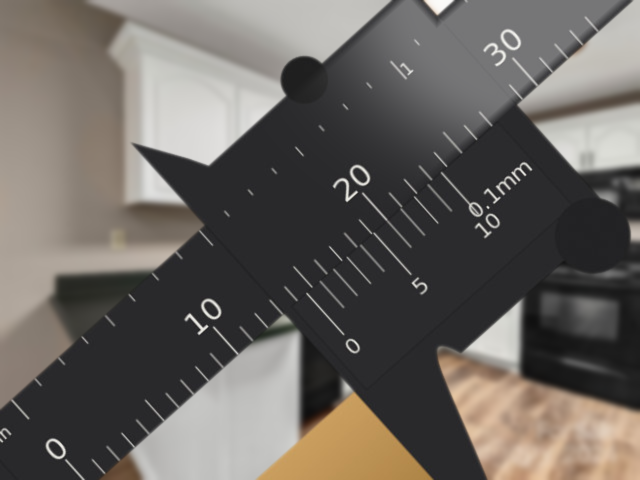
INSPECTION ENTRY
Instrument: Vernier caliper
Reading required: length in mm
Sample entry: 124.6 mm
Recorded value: 14.6 mm
